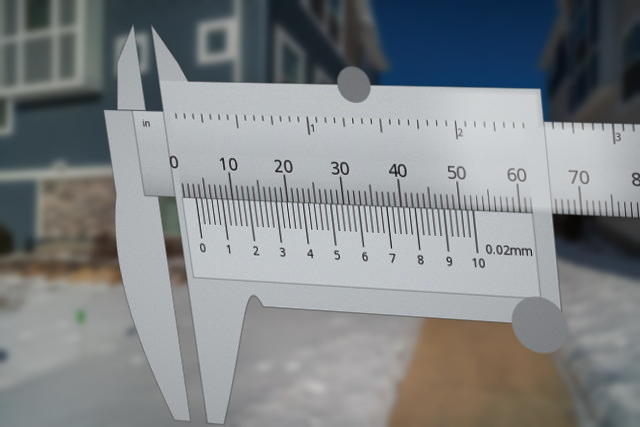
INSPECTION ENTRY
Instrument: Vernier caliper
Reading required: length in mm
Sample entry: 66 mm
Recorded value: 3.2 mm
